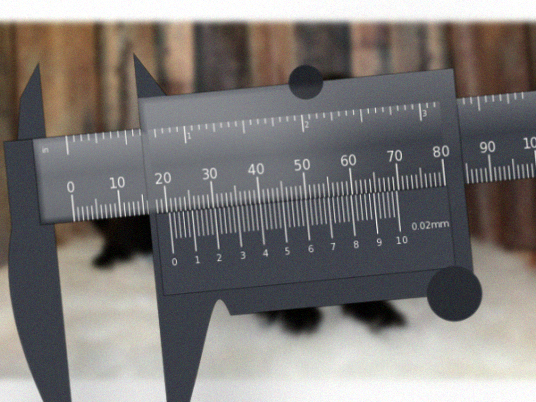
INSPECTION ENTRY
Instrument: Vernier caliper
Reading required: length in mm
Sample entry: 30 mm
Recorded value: 20.5 mm
